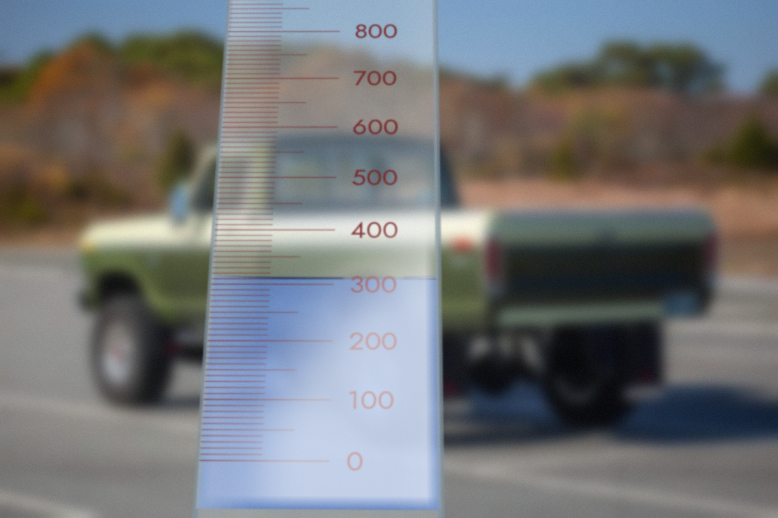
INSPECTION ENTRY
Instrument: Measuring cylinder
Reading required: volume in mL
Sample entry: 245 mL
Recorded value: 310 mL
